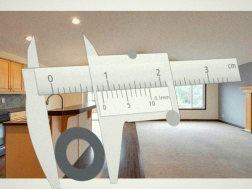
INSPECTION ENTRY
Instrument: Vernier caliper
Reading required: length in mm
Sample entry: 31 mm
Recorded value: 8.6 mm
